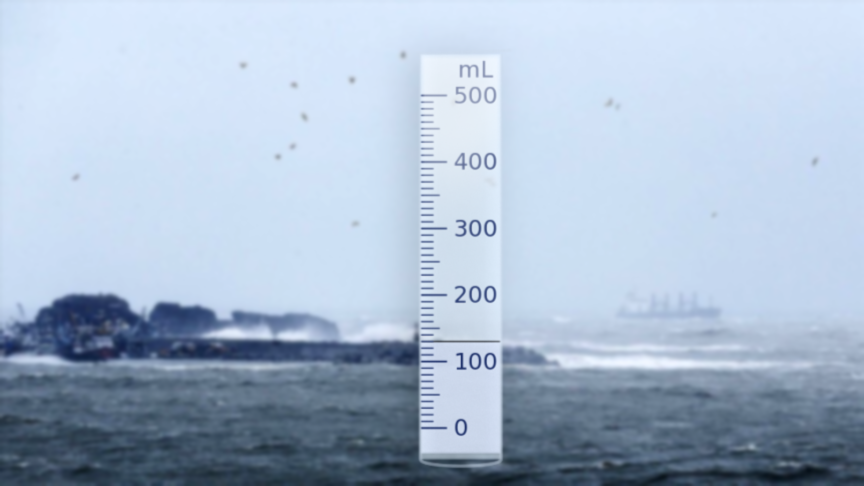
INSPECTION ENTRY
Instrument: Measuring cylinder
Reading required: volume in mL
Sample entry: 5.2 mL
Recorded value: 130 mL
